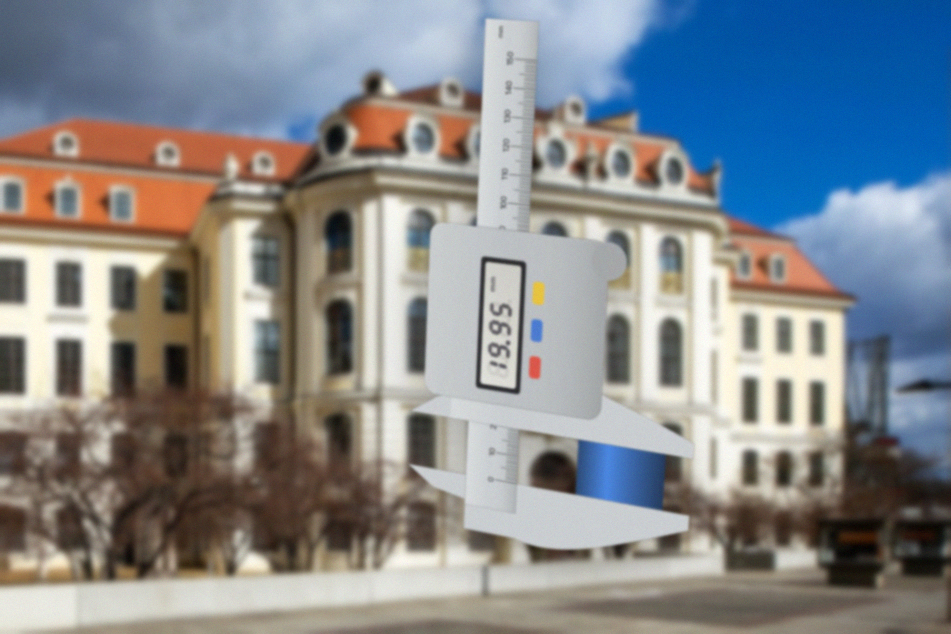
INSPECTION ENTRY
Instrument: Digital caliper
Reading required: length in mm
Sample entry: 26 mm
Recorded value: 19.95 mm
